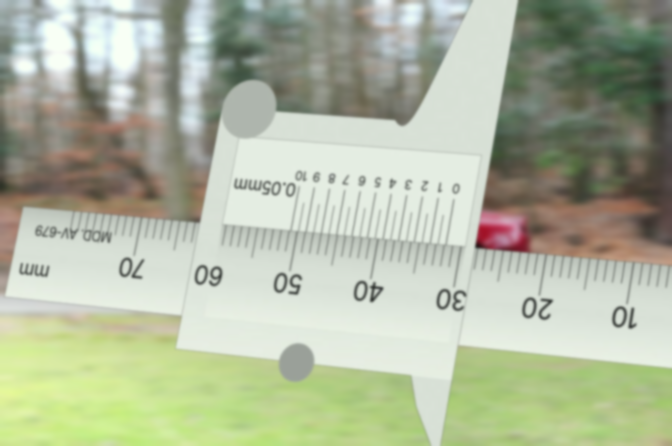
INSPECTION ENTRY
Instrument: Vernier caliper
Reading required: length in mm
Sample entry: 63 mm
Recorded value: 31.8 mm
